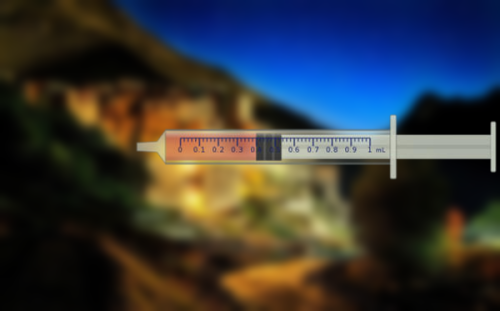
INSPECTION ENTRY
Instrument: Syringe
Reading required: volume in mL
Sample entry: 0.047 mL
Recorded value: 0.4 mL
